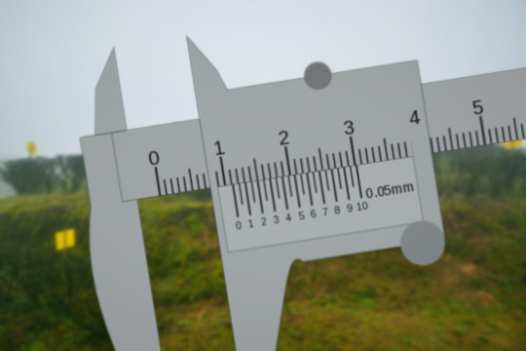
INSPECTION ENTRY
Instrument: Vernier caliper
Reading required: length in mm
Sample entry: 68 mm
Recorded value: 11.2 mm
